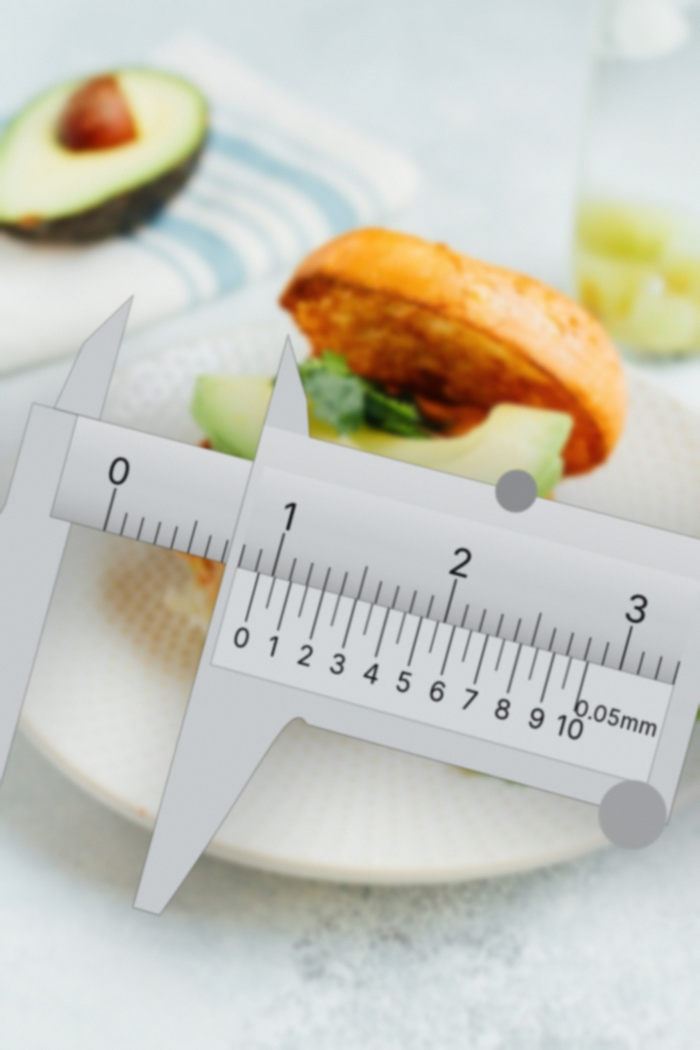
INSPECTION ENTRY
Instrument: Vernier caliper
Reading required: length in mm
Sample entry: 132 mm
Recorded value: 9.2 mm
